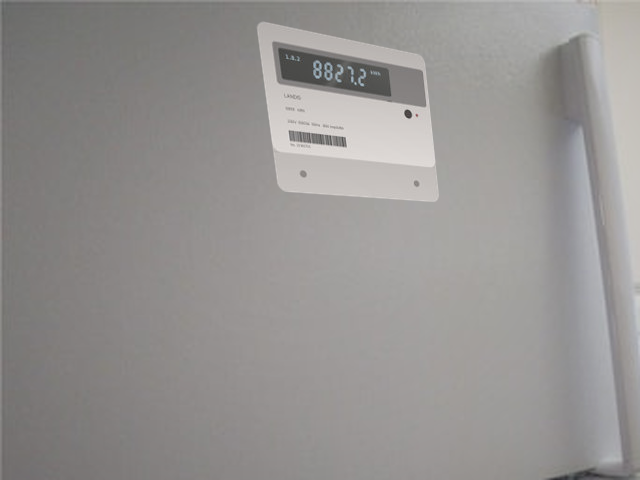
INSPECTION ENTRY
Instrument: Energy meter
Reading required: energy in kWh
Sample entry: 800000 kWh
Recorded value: 8827.2 kWh
